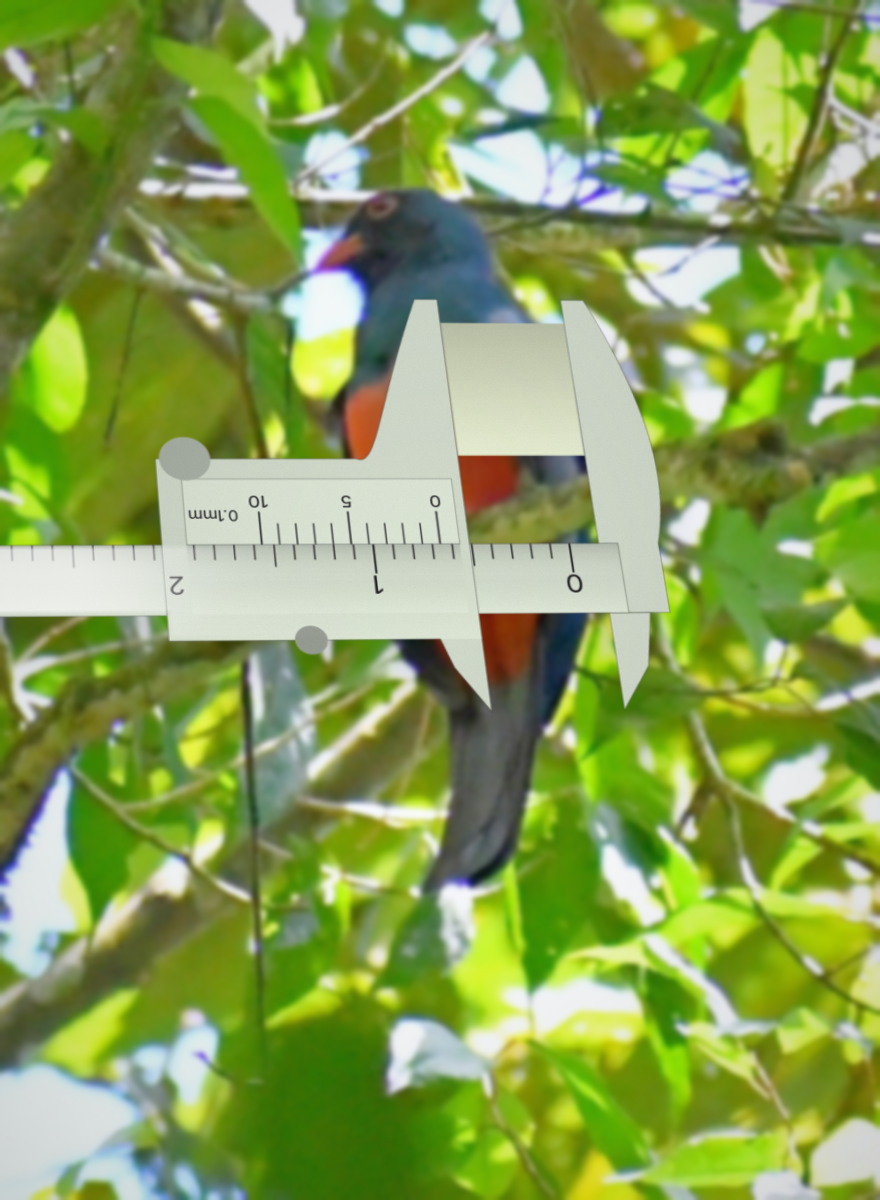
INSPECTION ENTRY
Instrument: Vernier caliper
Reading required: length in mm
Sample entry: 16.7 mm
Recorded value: 6.6 mm
